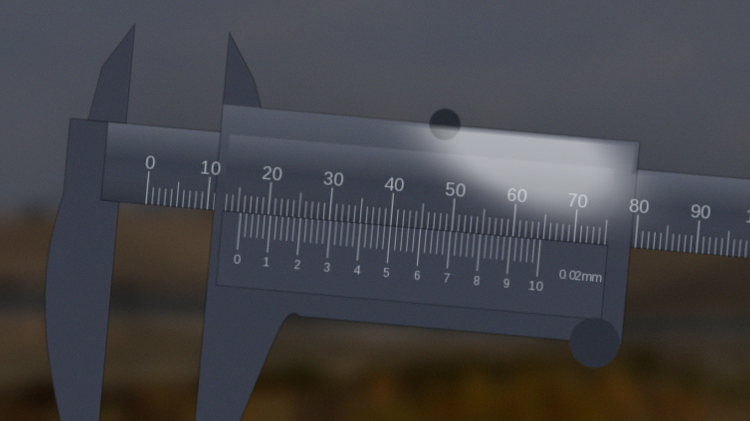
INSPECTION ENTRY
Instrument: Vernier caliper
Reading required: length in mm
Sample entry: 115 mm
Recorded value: 15.5 mm
